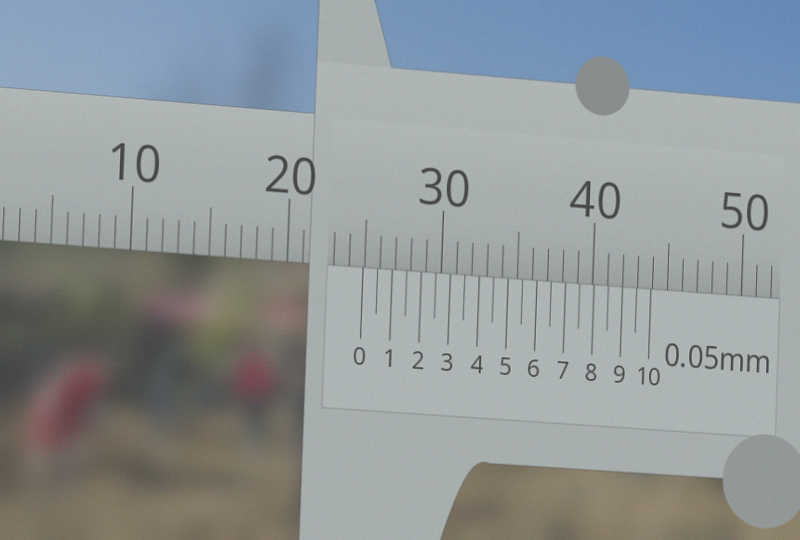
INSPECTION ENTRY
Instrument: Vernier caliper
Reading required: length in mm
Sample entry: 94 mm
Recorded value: 24.9 mm
